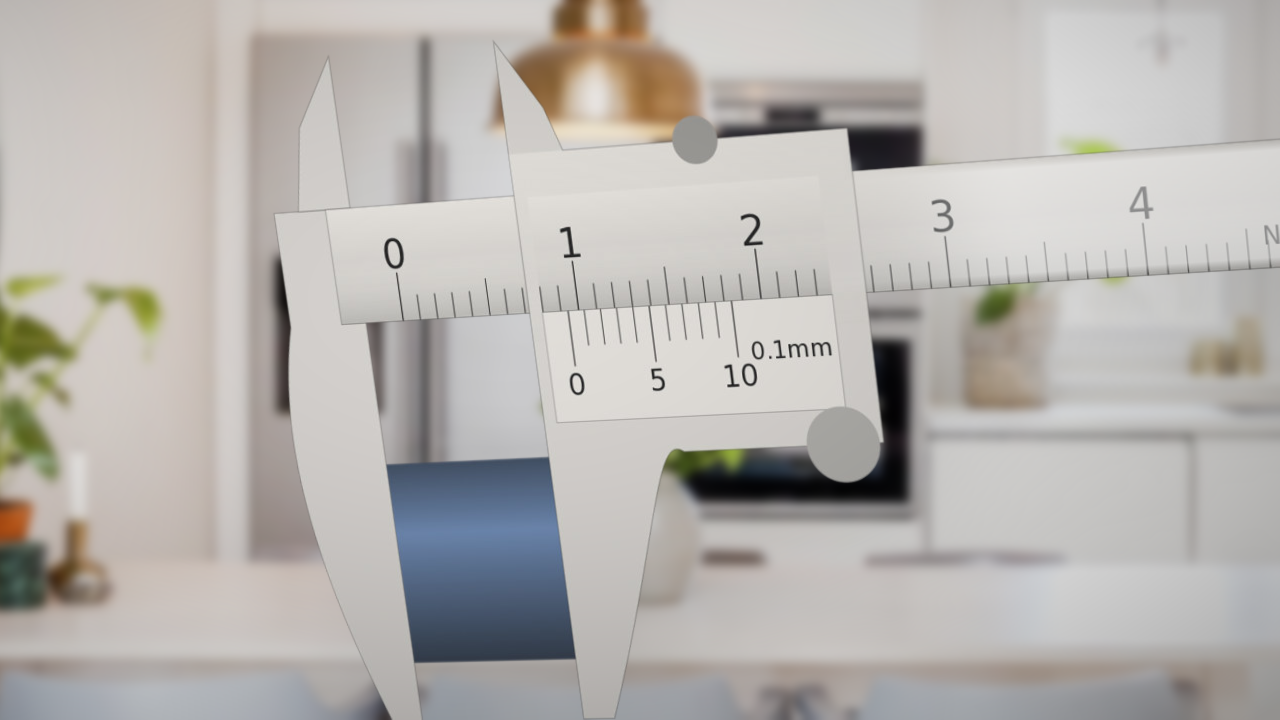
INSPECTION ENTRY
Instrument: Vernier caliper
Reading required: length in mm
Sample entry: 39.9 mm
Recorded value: 9.4 mm
